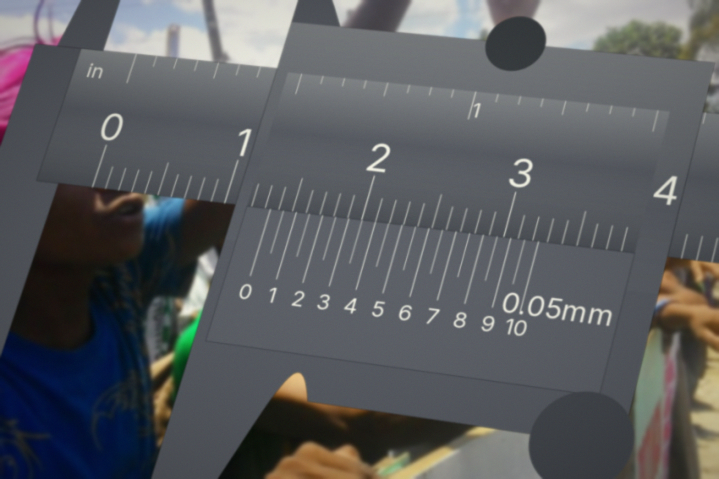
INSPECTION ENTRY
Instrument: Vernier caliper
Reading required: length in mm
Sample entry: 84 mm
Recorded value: 13.4 mm
